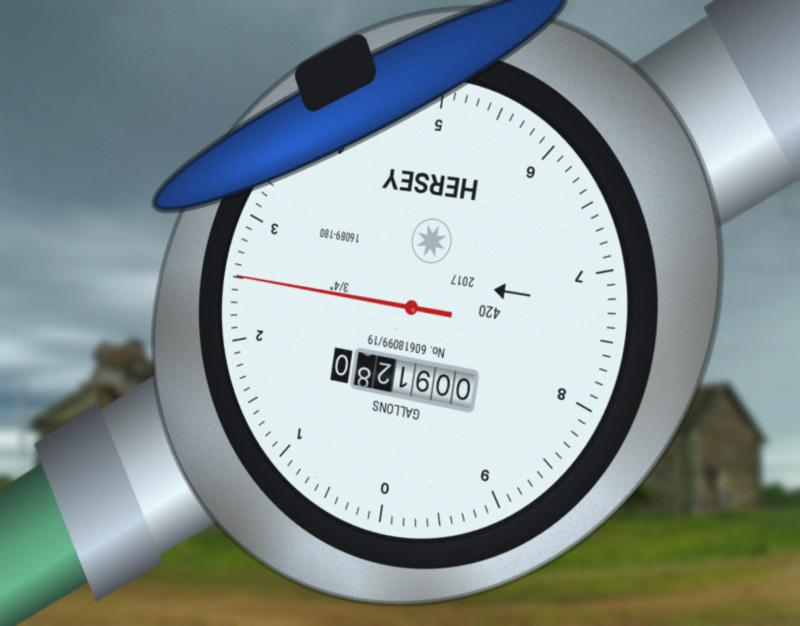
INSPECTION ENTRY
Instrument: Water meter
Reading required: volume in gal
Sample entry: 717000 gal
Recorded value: 91282.5 gal
